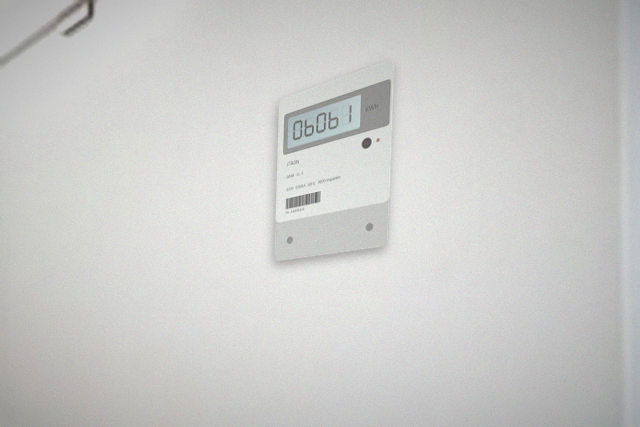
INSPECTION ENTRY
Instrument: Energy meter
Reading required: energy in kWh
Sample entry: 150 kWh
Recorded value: 6061 kWh
